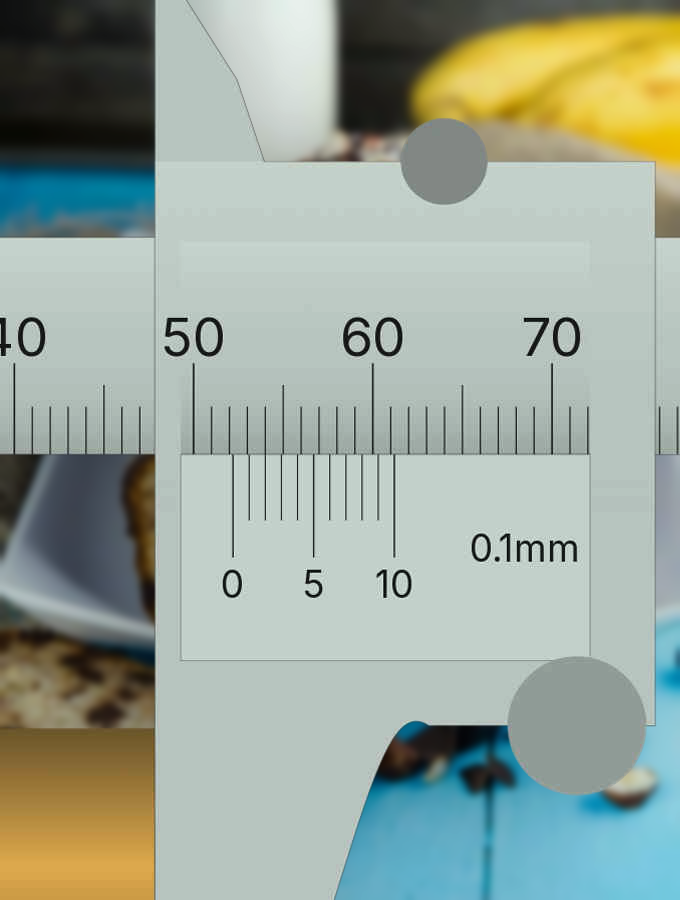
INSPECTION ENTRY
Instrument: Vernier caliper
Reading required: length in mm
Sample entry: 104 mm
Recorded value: 52.2 mm
